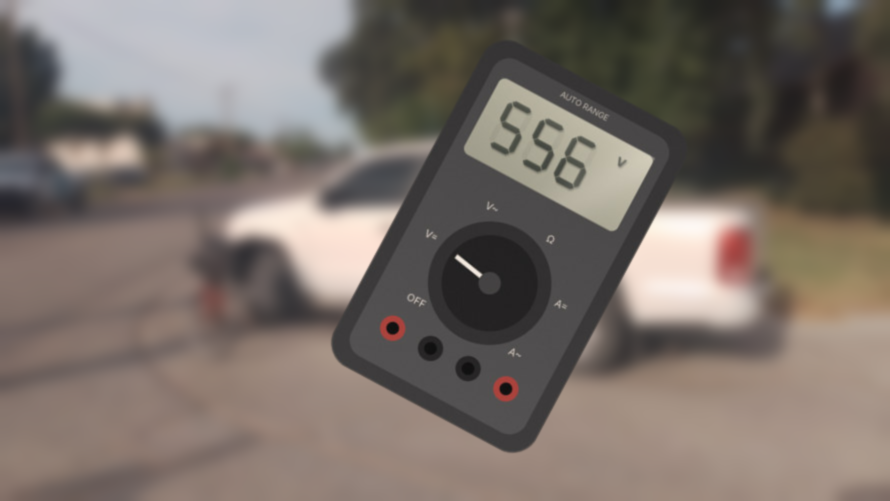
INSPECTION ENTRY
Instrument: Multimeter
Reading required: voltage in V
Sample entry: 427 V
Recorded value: 556 V
